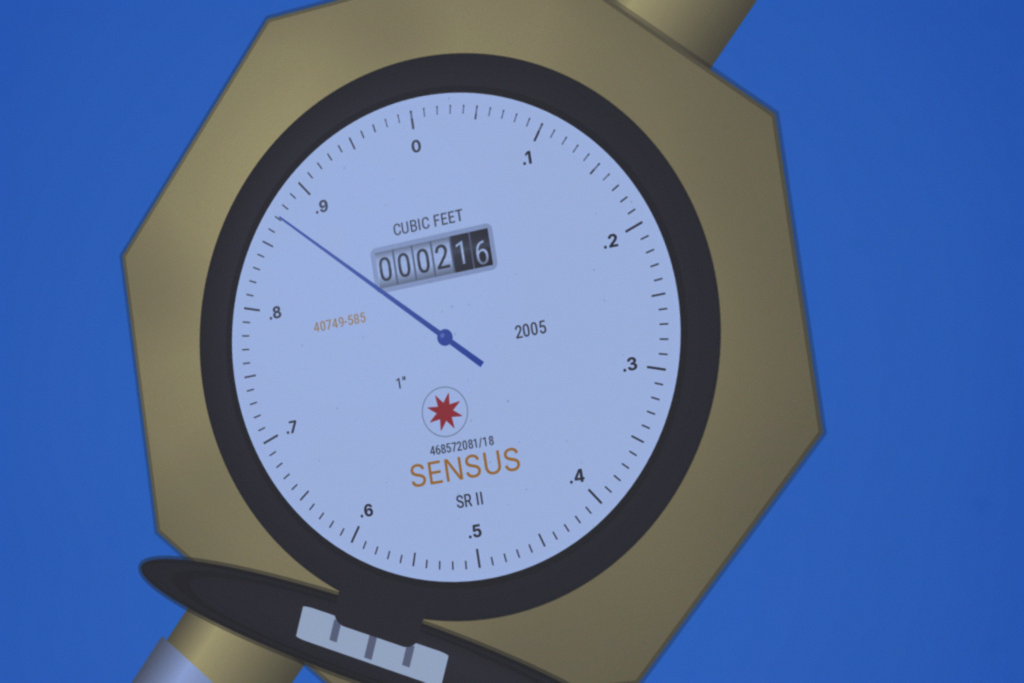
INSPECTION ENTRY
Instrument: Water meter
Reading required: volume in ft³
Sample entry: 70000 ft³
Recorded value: 215.87 ft³
